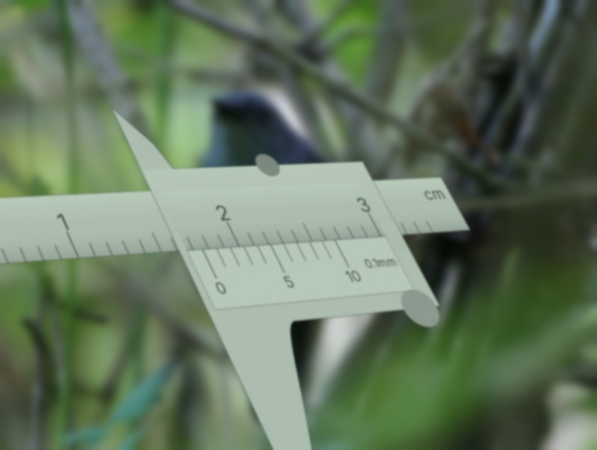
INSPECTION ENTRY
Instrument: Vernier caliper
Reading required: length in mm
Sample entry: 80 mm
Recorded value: 17.6 mm
